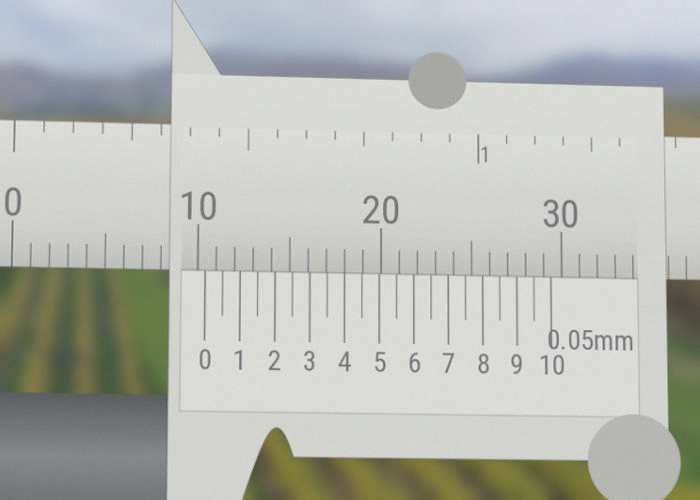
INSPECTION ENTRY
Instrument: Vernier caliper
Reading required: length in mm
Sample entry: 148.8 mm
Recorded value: 10.4 mm
